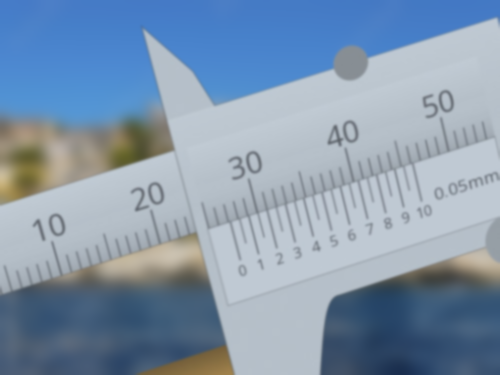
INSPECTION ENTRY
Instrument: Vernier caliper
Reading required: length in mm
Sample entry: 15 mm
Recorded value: 27.2 mm
